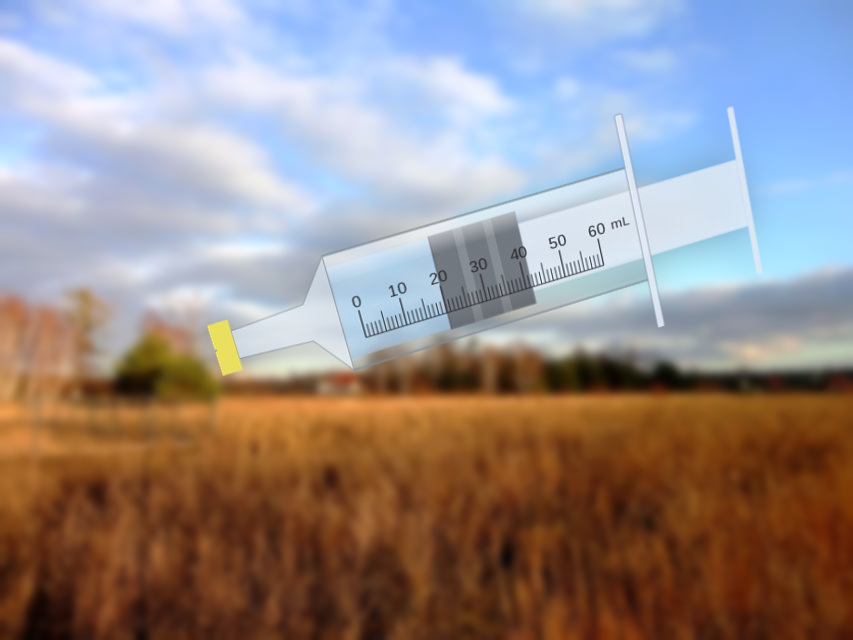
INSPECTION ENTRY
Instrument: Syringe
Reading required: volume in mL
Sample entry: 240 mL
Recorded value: 20 mL
